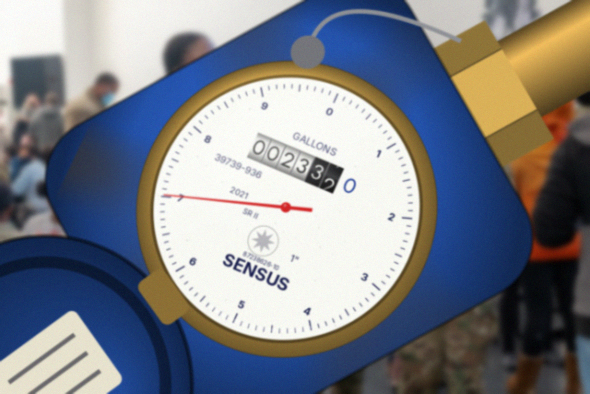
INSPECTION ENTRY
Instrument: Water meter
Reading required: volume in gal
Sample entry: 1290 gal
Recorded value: 23317.0 gal
